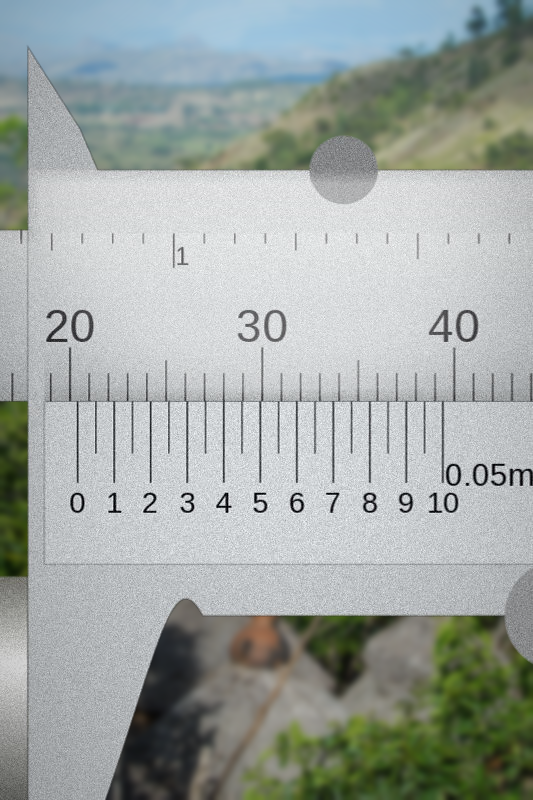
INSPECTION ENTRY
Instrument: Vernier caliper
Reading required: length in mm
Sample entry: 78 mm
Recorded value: 20.4 mm
